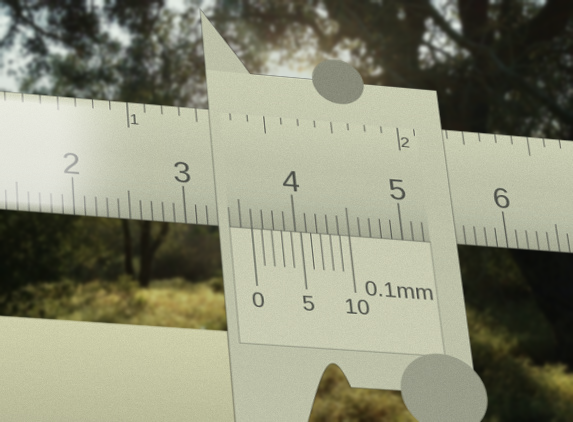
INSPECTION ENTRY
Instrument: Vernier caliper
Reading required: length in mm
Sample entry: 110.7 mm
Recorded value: 36.0 mm
